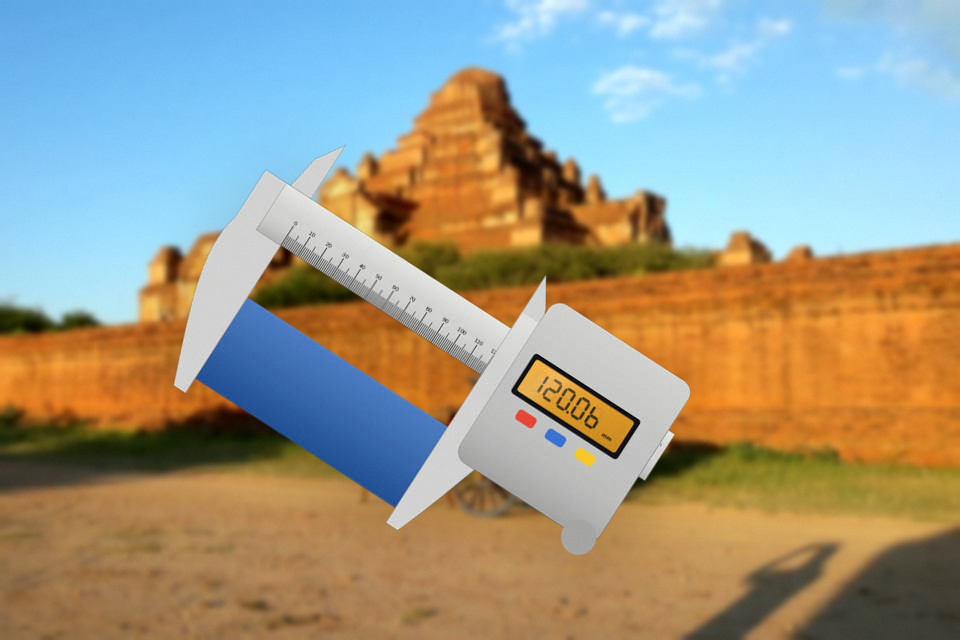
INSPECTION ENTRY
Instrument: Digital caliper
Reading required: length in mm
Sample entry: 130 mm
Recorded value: 120.06 mm
